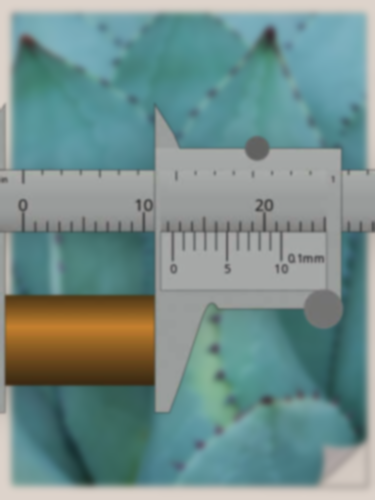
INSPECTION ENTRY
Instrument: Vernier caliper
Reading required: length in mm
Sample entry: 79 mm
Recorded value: 12.4 mm
